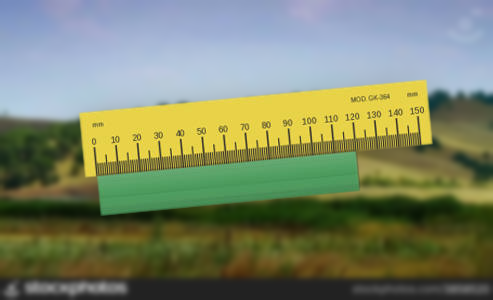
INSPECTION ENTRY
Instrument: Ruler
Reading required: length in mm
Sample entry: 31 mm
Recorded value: 120 mm
